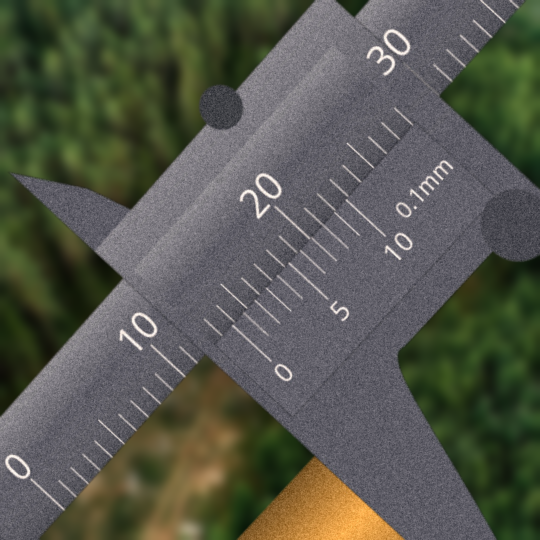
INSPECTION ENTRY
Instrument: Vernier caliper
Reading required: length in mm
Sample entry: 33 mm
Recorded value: 13.8 mm
